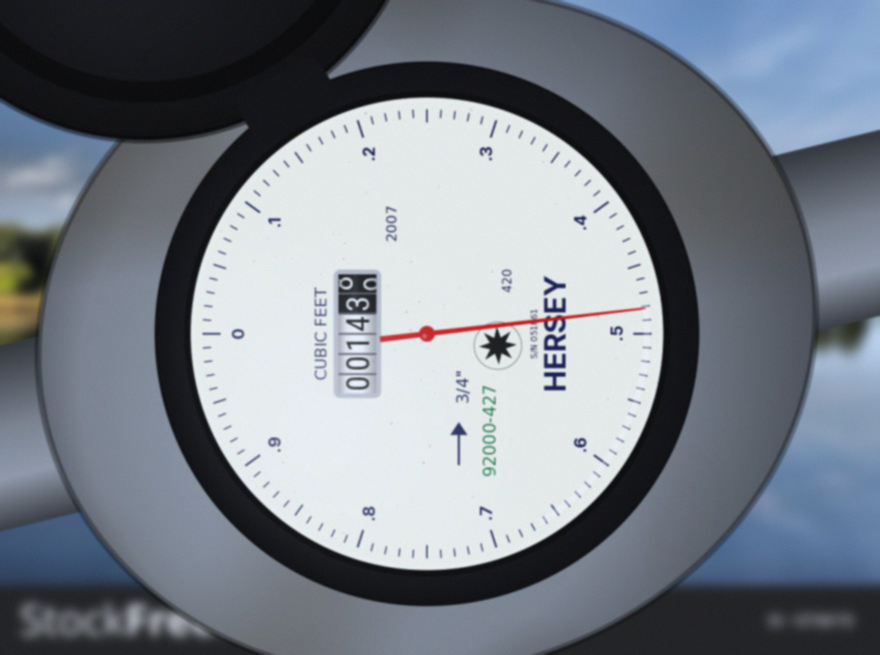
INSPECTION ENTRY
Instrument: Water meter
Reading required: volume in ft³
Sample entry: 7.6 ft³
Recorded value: 1438.48 ft³
